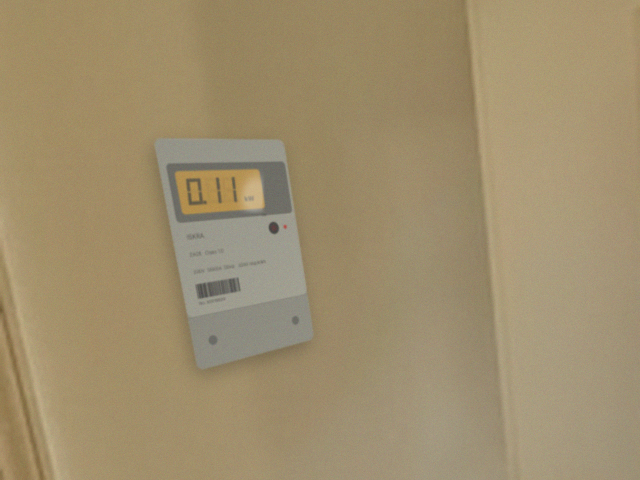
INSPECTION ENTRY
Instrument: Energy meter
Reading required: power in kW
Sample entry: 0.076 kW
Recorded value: 0.11 kW
